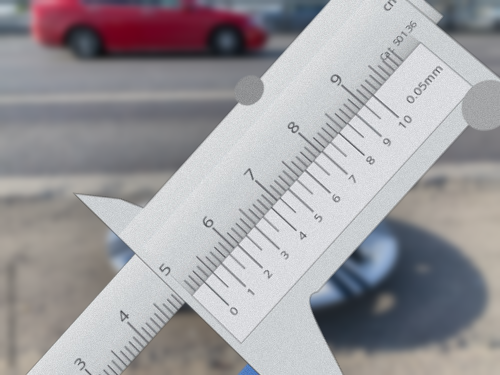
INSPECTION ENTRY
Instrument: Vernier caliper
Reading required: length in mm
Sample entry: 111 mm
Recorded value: 53.0 mm
